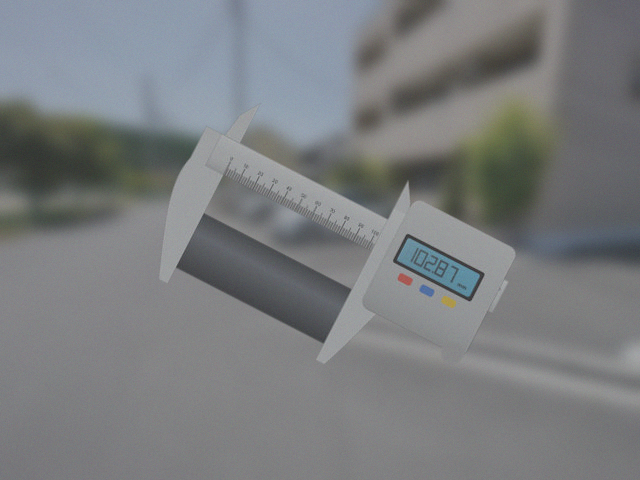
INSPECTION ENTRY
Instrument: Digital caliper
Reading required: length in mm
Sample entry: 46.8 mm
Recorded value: 102.87 mm
